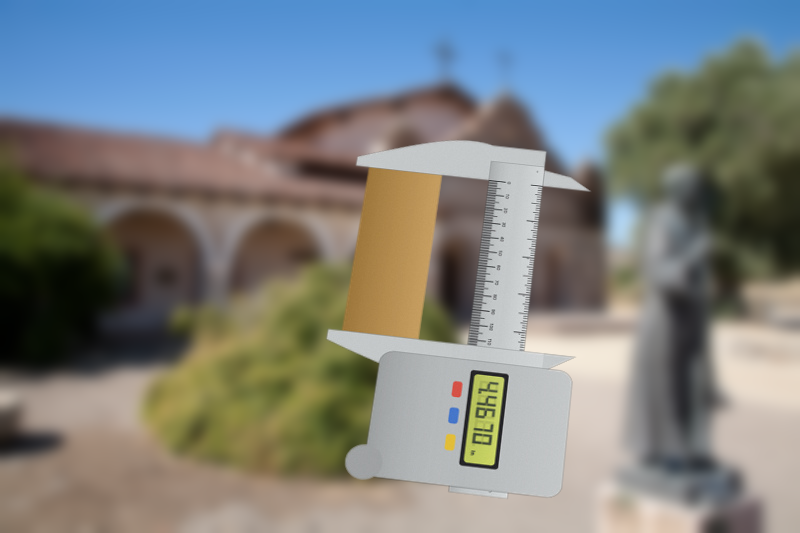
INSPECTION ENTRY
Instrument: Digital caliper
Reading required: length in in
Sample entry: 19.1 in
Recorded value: 4.4670 in
